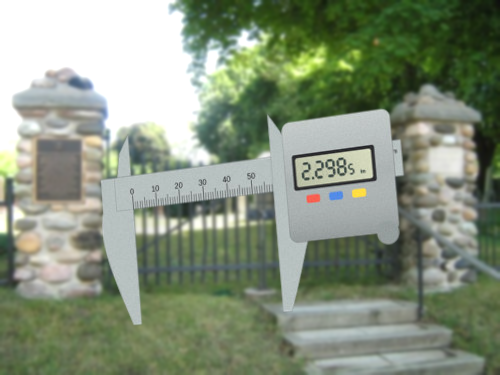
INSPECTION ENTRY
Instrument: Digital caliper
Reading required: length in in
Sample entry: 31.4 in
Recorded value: 2.2985 in
